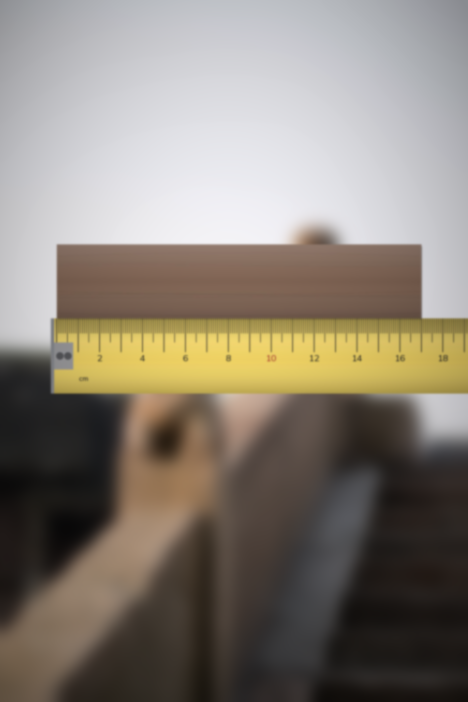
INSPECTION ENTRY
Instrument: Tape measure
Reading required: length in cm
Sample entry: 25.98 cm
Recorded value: 17 cm
